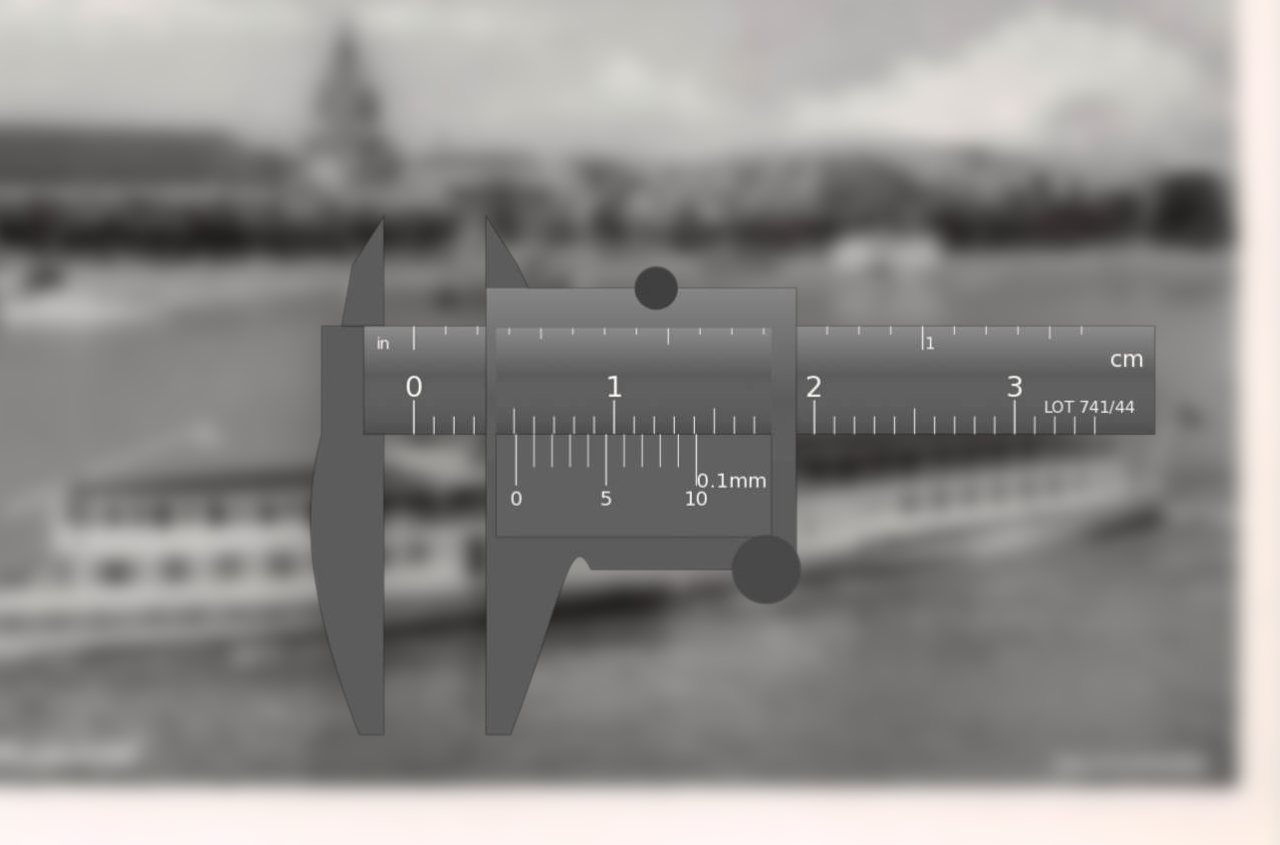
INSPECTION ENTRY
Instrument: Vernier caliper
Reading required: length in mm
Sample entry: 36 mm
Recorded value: 5.1 mm
